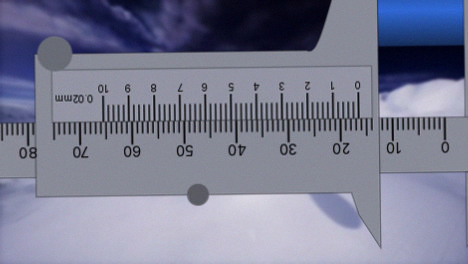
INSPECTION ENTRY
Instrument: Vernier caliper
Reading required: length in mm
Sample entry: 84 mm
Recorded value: 16.5 mm
